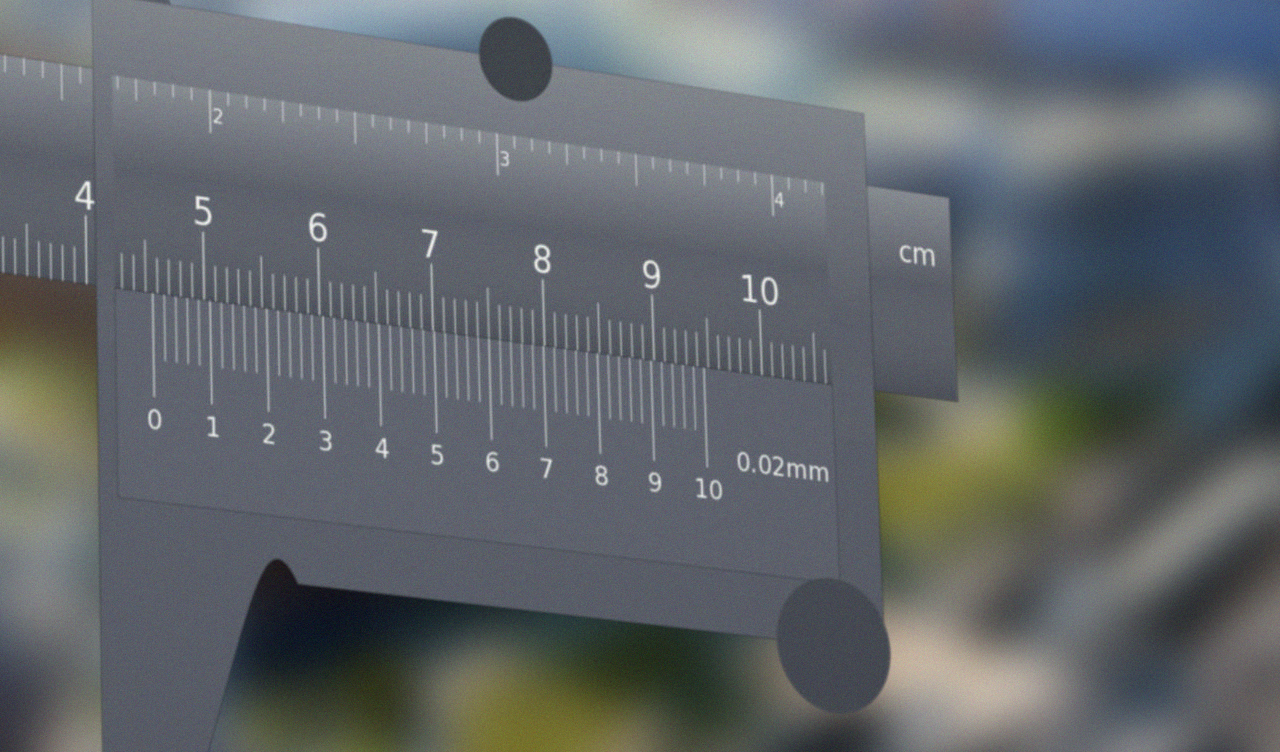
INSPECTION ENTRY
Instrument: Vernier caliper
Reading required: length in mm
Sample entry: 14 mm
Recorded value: 45.6 mm
